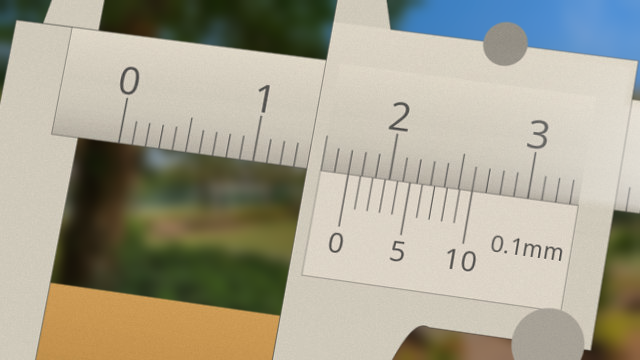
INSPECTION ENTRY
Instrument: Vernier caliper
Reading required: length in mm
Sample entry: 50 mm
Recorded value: 17.0 mm
